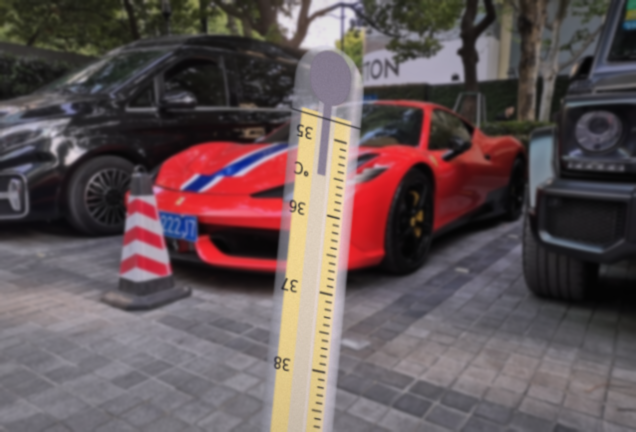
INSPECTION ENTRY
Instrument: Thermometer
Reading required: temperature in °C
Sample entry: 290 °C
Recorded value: 35.5 °C
